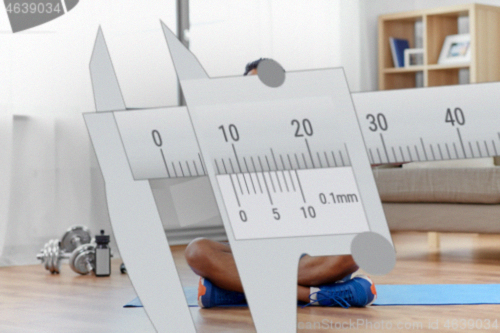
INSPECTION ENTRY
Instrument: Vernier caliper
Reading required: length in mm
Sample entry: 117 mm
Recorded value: 8.4 mm
